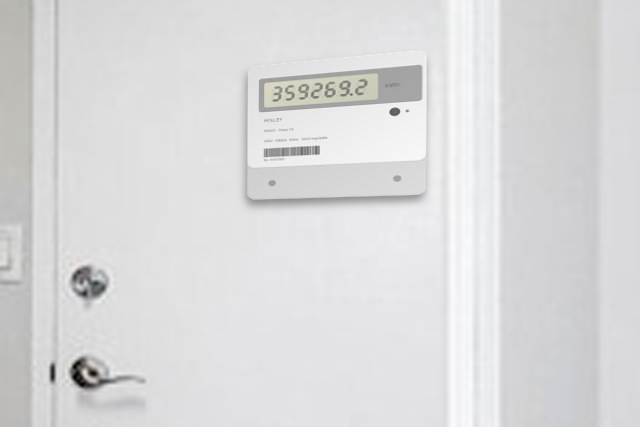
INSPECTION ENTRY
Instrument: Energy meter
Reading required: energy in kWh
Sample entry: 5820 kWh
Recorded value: 359269.2 kWh
